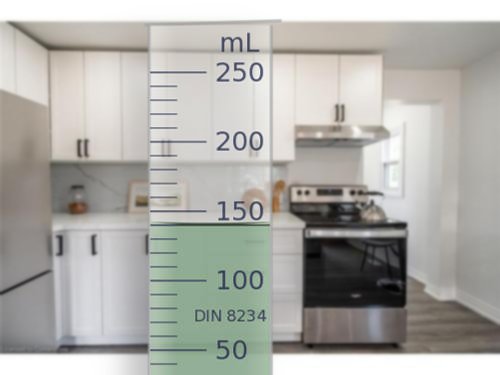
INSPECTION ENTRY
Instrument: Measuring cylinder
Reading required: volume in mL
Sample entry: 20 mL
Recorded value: 140 mL
